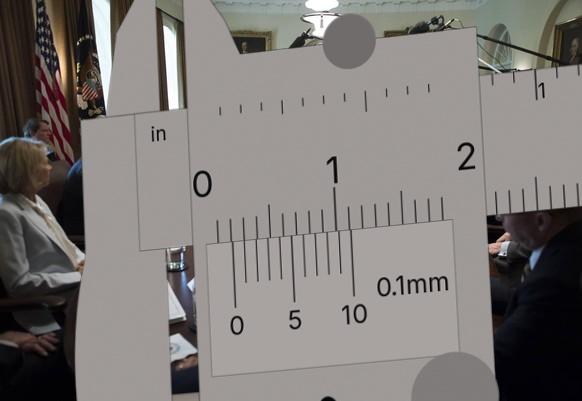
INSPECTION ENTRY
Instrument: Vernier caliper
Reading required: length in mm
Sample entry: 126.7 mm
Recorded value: 2.1 mm
